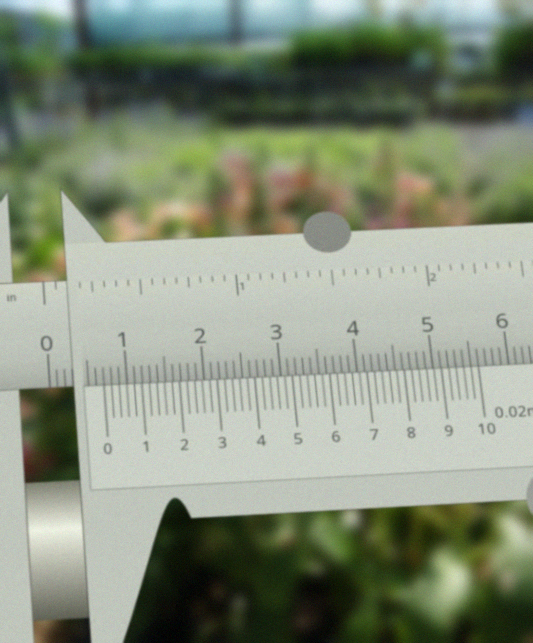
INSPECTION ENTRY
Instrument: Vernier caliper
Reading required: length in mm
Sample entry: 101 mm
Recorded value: 7.0 mm
